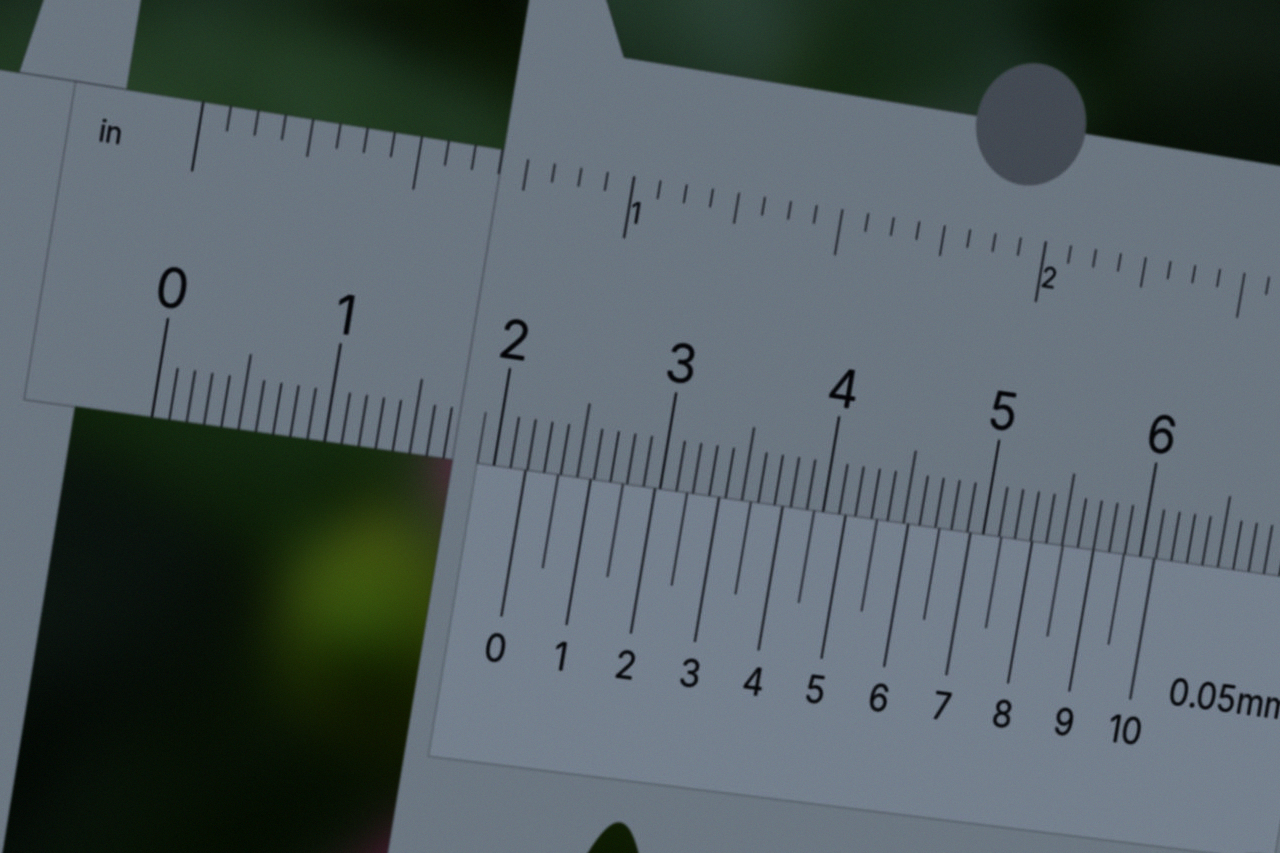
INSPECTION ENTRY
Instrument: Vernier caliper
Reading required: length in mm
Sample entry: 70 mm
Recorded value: 21.9 mm
